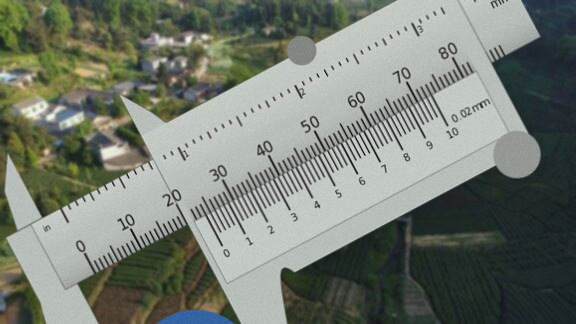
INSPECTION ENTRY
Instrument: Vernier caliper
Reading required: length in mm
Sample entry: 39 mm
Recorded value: 24.0 mm
